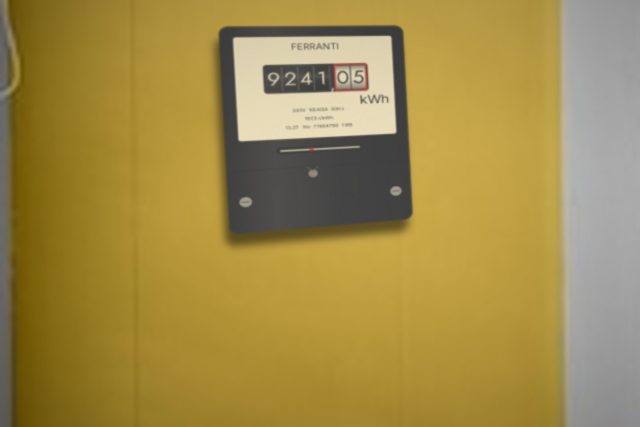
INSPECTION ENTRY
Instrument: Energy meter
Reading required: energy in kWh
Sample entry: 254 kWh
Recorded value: 9241.05 kWh
